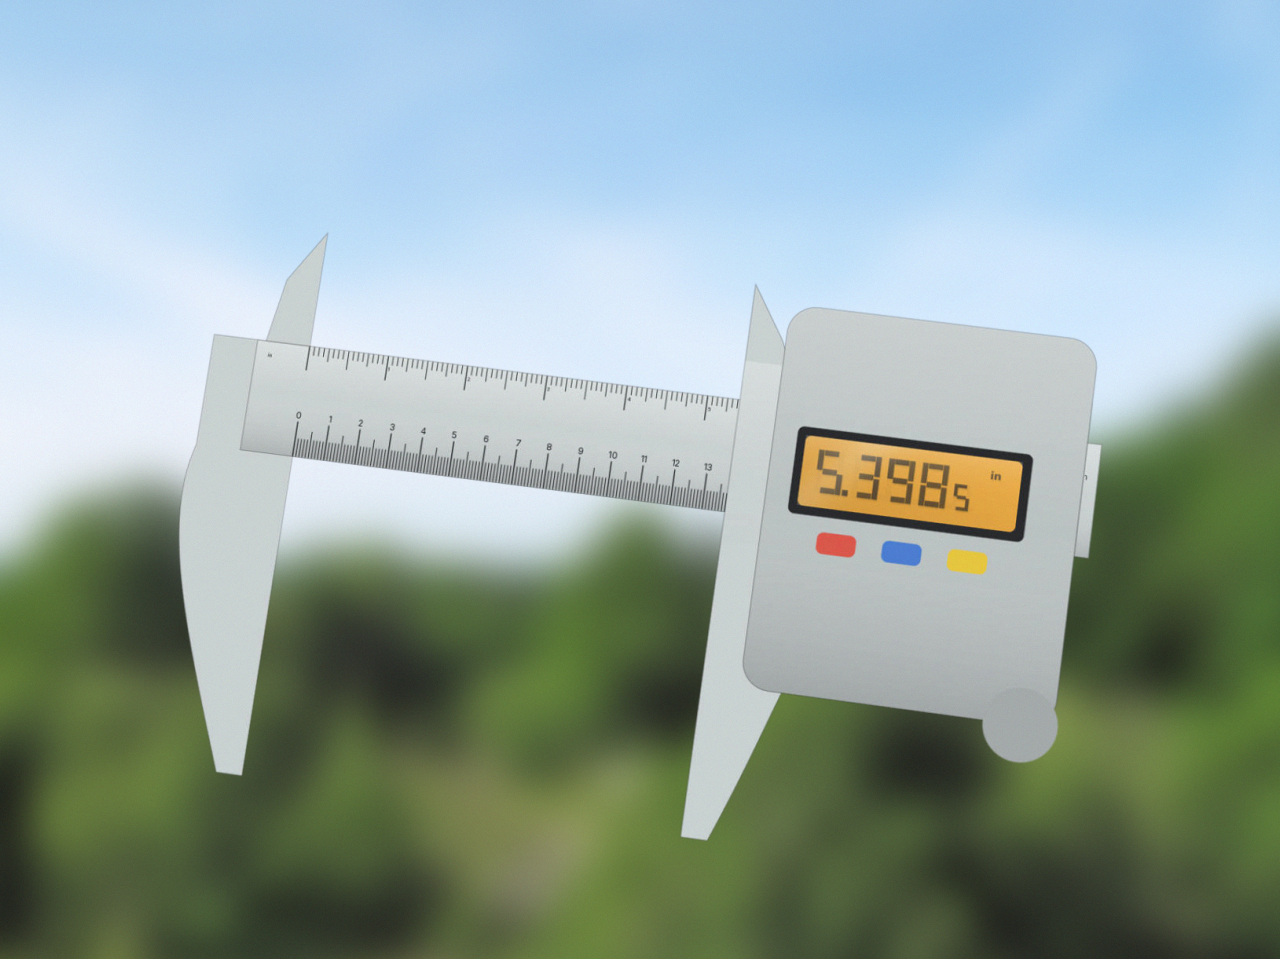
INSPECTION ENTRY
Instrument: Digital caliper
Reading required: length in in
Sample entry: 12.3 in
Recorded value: 5.3985 in
